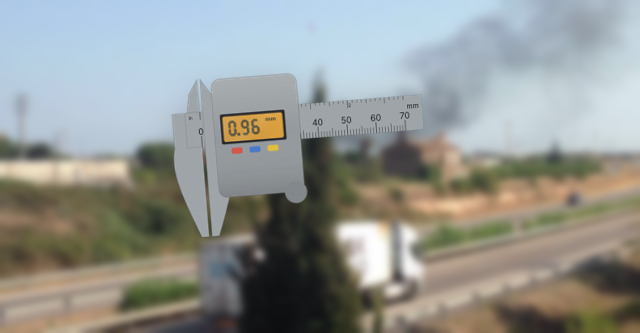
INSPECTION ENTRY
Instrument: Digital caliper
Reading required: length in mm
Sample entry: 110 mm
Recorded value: 0.96 mm
